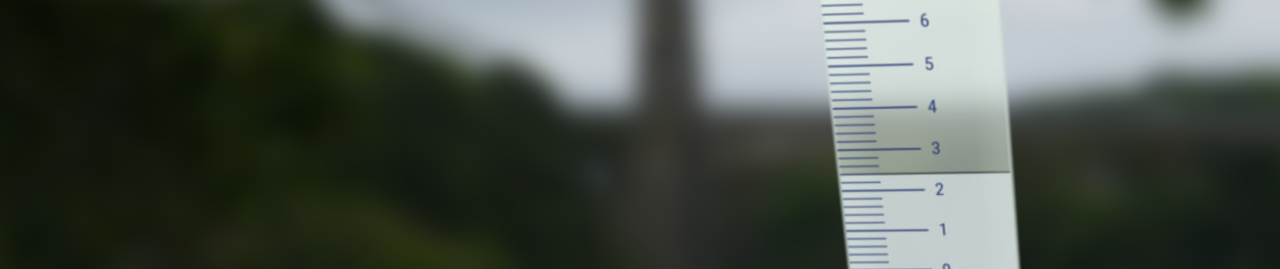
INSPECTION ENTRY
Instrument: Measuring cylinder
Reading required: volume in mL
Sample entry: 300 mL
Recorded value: 2.4 mL
